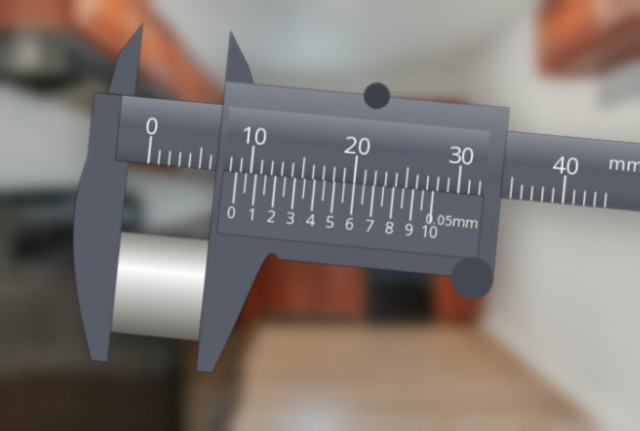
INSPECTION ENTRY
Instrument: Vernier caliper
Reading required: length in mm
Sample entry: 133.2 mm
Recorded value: 8.6 mm
